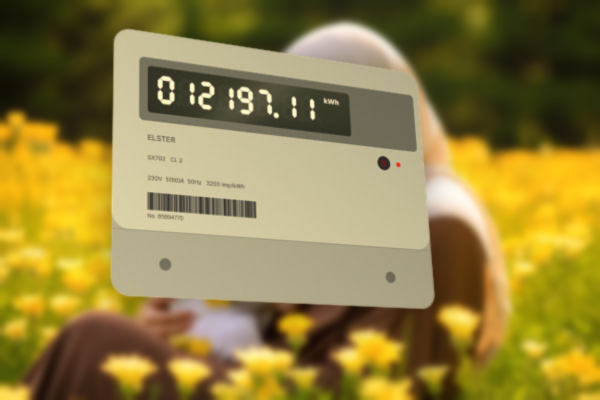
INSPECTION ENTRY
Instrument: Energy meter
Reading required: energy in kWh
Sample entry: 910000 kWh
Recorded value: 12197.11 kWh
